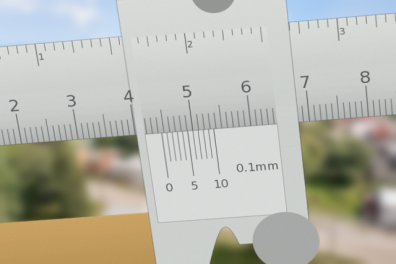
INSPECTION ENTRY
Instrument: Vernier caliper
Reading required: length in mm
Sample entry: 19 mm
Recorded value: 44.6 mm
